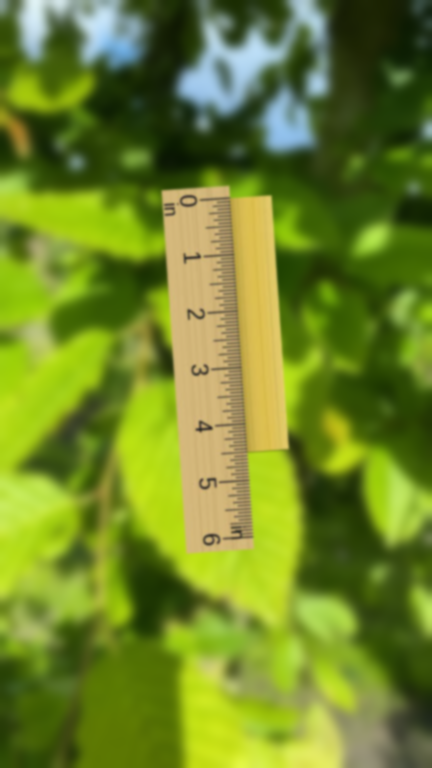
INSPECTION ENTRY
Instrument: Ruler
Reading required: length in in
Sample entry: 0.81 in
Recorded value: 4.5 in
